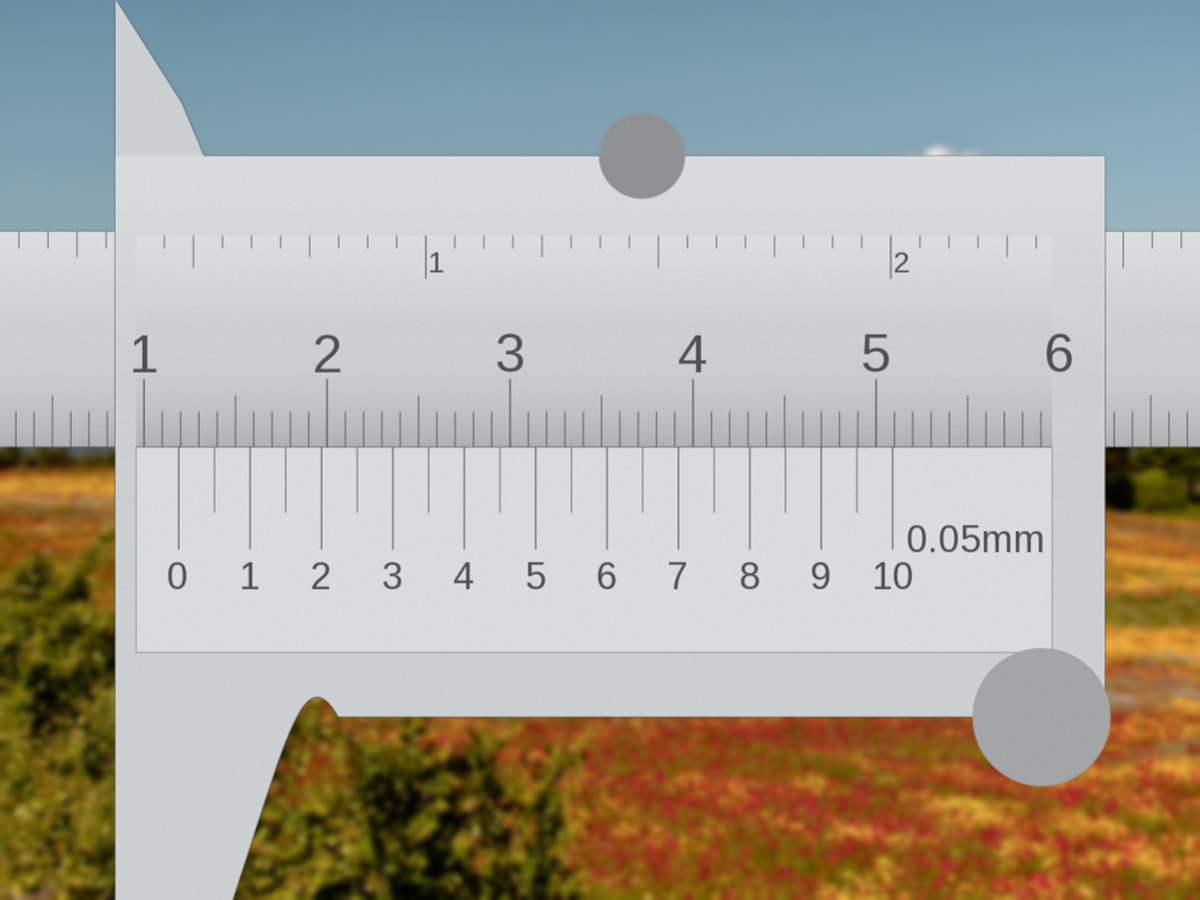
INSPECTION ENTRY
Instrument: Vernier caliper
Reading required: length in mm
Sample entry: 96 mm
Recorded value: 11.9 mm
